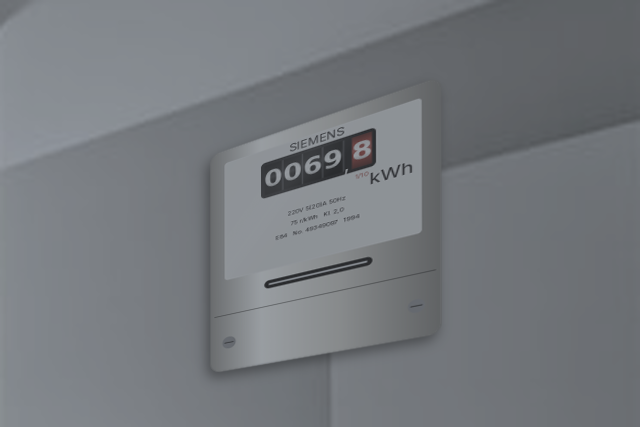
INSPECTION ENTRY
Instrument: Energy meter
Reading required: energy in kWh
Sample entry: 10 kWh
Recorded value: 69.8 kWh
